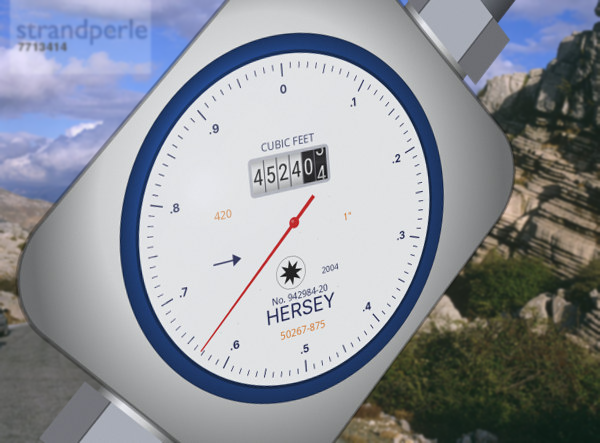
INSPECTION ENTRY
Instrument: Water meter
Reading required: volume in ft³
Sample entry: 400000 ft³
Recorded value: 452403.63 ft³
